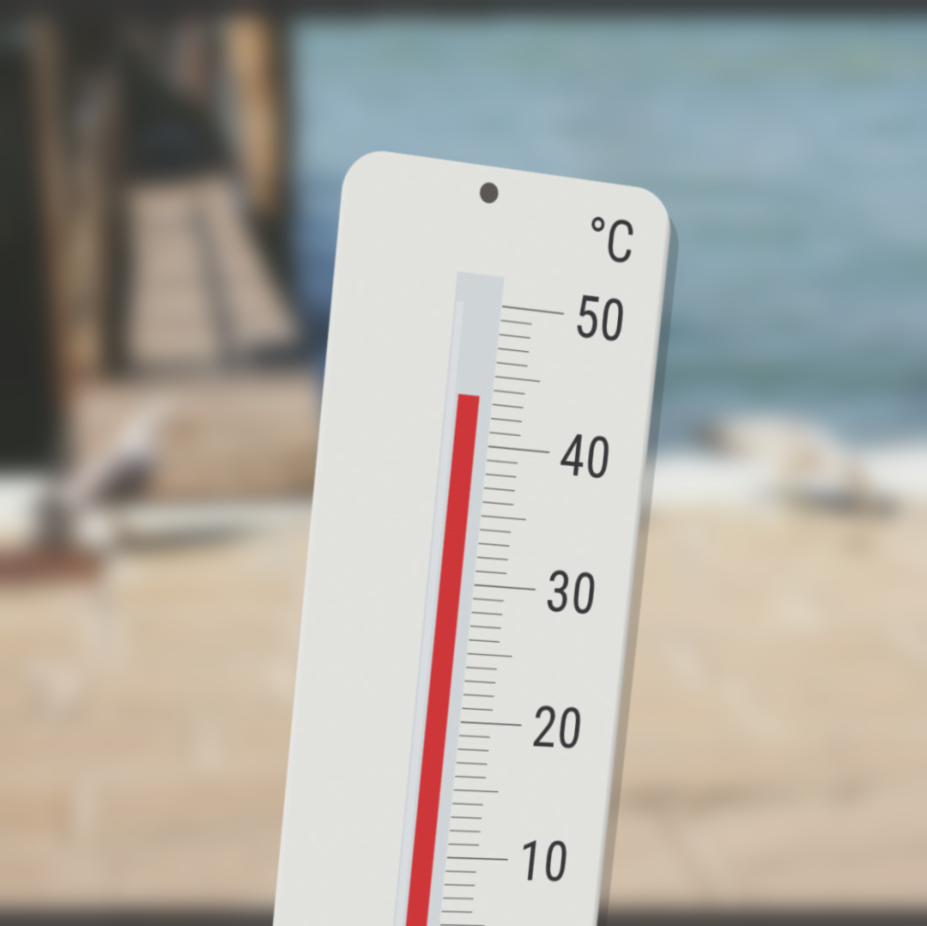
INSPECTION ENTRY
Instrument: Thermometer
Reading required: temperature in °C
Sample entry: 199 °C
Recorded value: 43.5 °C
